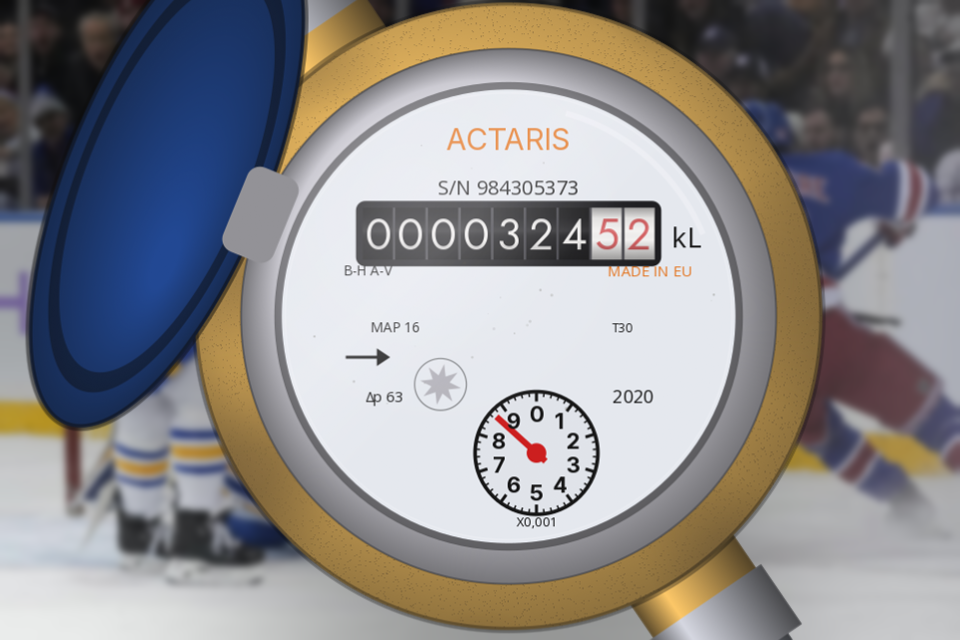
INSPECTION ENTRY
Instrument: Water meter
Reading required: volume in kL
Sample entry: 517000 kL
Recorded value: 324.528 kL
